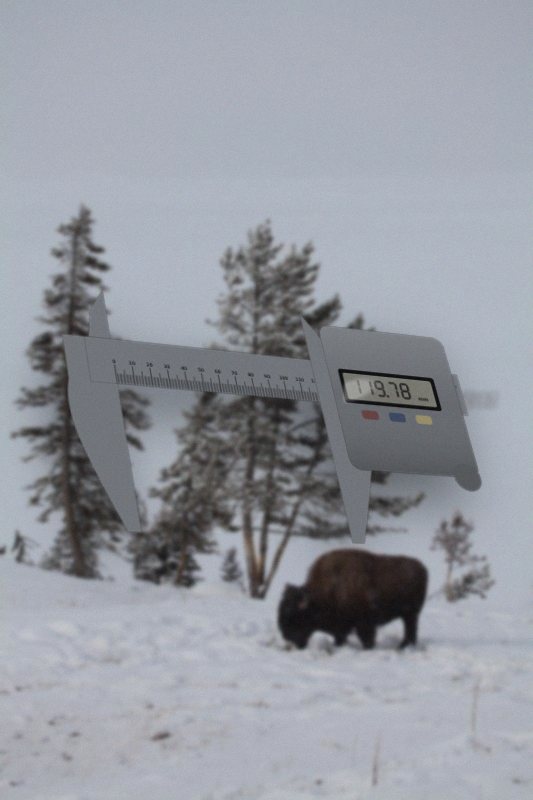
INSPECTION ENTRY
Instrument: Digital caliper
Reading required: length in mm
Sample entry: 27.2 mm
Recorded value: 119.78 mm
